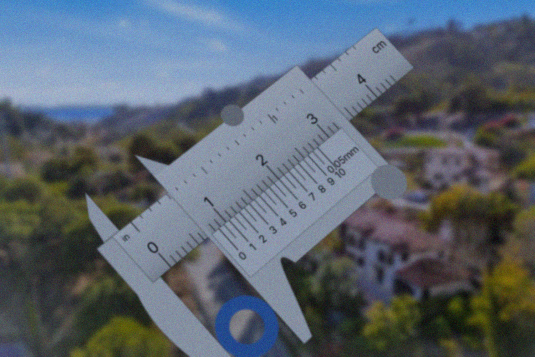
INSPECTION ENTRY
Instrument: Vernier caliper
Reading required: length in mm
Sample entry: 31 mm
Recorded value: 8.6 mm
